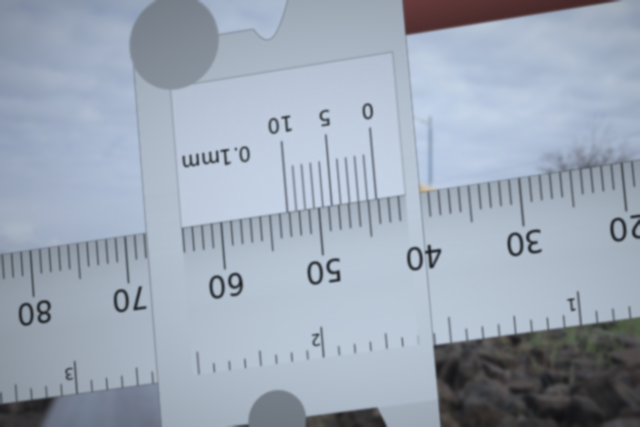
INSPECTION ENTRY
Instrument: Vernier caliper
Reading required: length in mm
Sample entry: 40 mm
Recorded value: 44.2 mm
